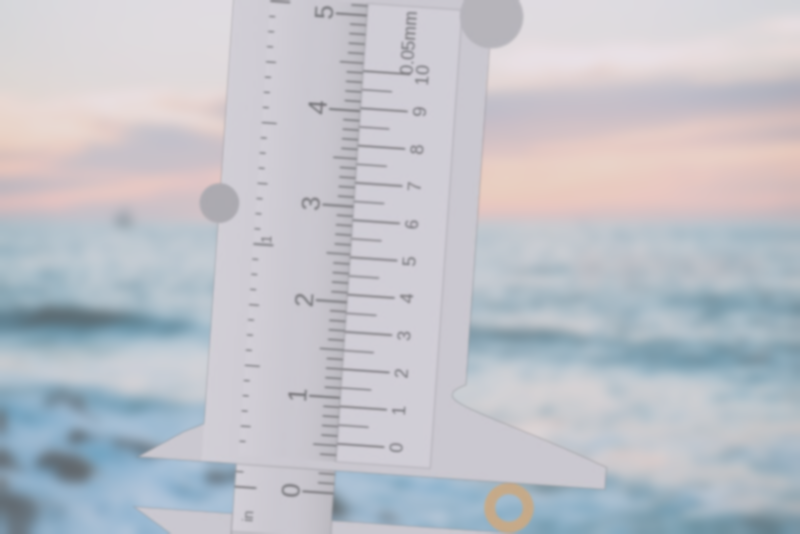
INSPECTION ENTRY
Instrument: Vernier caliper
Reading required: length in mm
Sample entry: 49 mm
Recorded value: 5.2 mm
